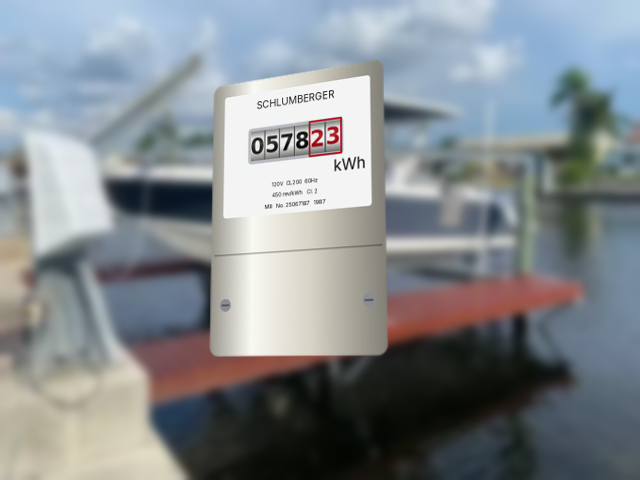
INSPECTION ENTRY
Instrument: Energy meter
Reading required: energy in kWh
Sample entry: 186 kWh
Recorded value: 578.23 kWh
